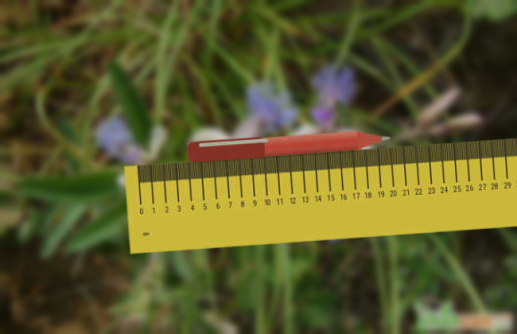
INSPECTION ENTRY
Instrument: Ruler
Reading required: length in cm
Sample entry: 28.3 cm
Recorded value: 16 cm
